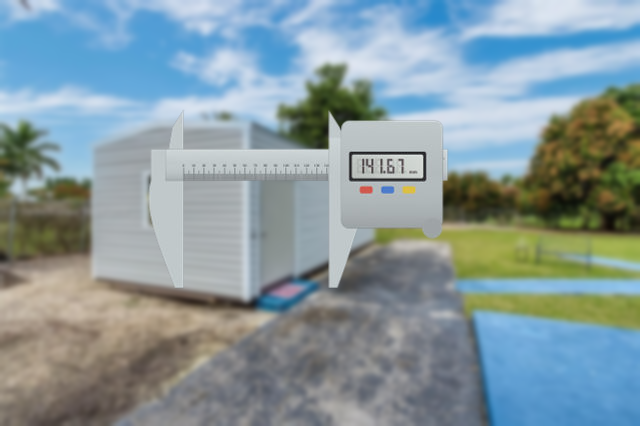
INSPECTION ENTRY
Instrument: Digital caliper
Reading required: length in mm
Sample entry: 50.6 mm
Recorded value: 141.67 mm
